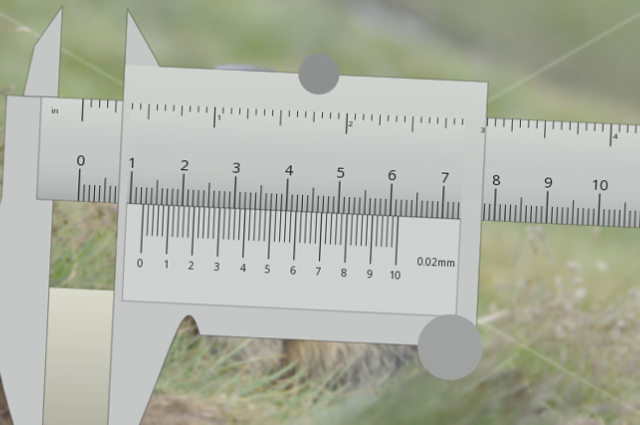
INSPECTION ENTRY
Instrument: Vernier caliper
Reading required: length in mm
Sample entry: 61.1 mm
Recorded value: 12.5 mm
